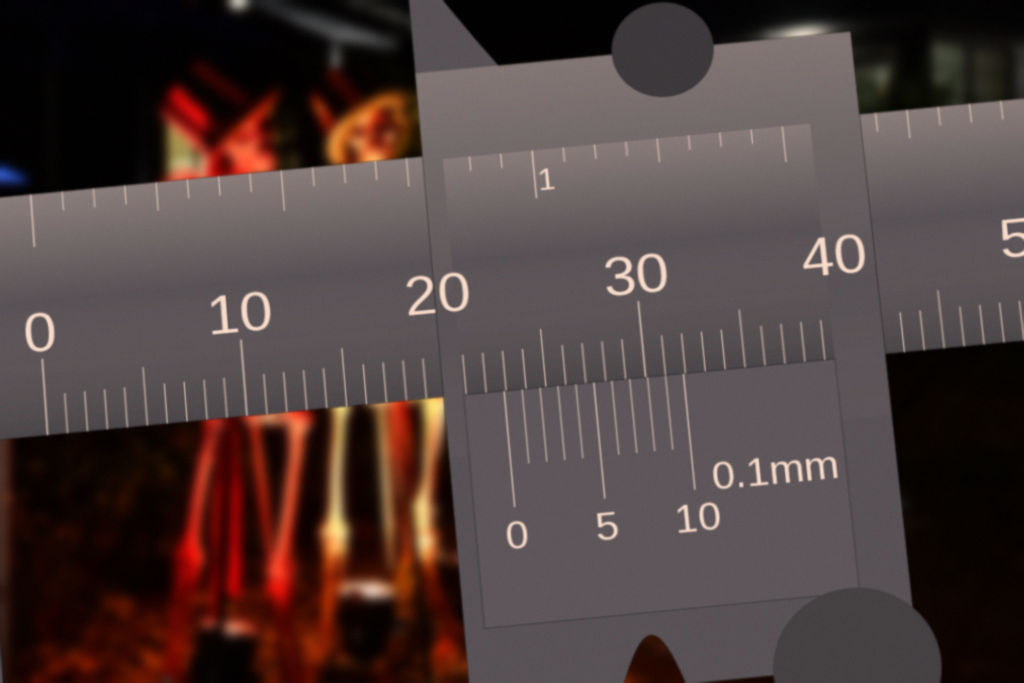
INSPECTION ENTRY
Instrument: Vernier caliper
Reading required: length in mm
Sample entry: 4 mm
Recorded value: 22.9 mm
